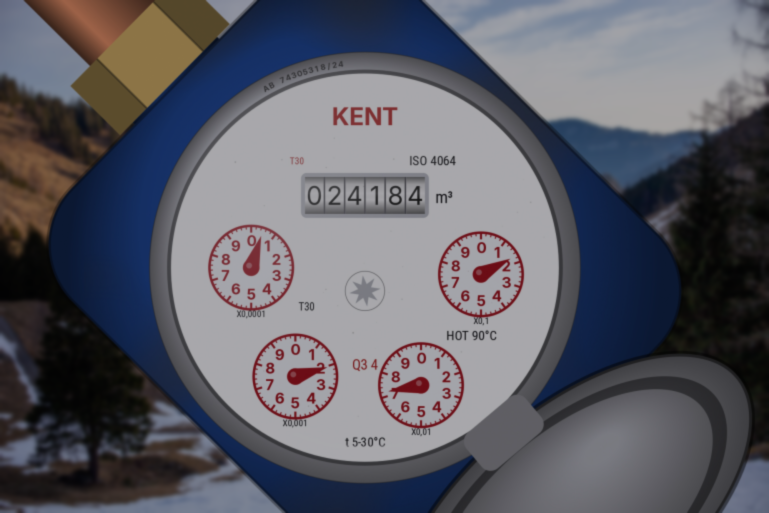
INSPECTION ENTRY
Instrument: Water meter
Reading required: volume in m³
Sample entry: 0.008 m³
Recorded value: 24184.1720 m³
